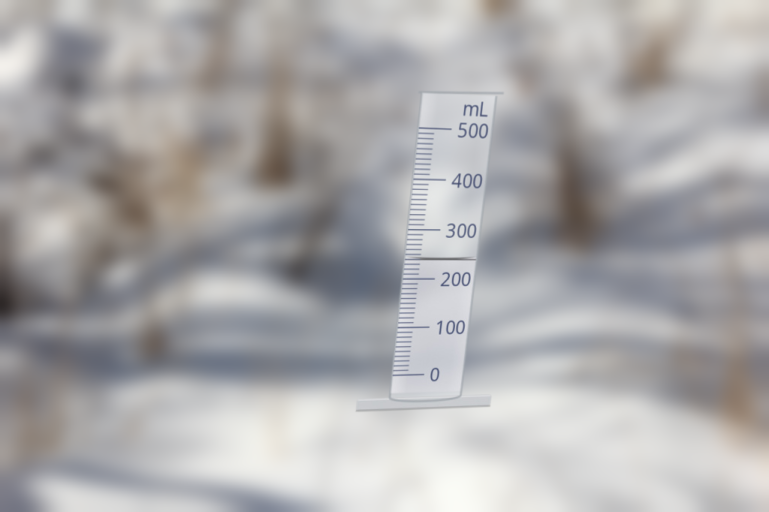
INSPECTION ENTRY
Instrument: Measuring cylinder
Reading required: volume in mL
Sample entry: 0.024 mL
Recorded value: 240 mL
